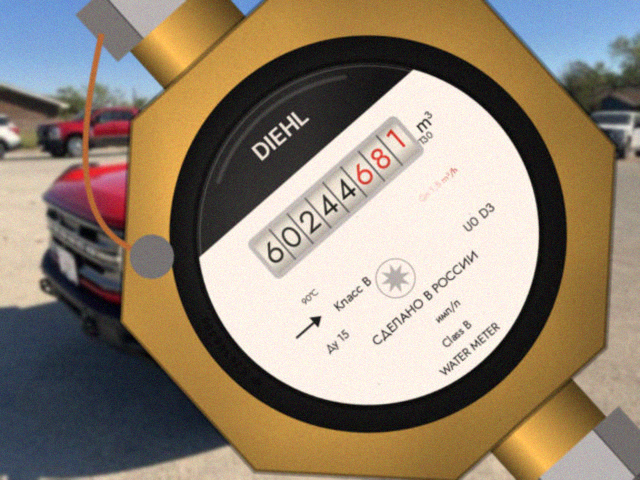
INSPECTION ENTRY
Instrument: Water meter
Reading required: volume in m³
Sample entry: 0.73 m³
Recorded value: 60244.681 m³
